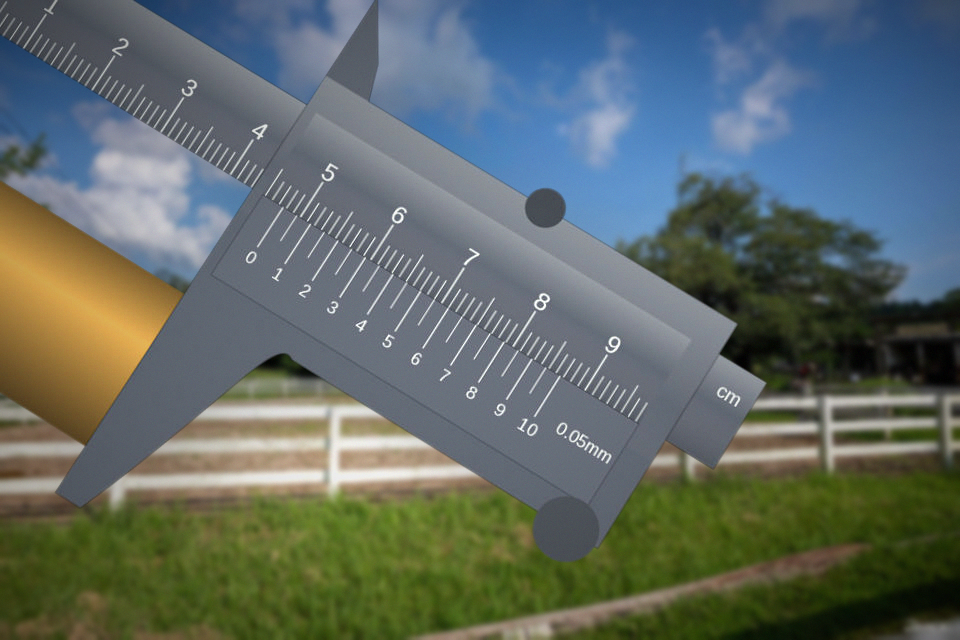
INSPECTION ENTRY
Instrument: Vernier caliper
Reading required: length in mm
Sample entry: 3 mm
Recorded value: 47.6 mm
